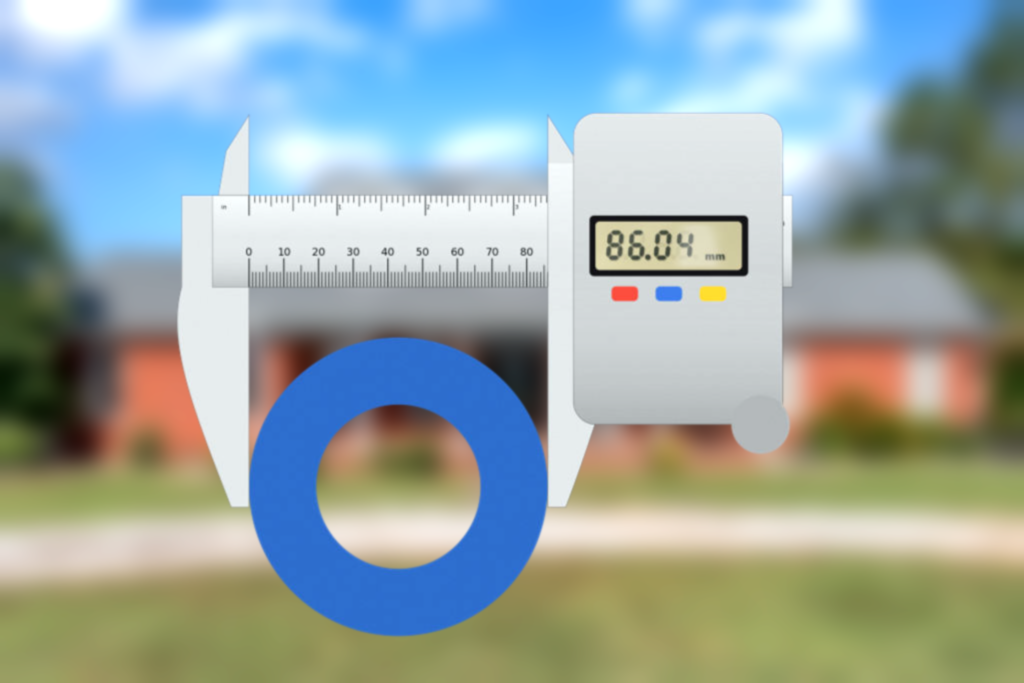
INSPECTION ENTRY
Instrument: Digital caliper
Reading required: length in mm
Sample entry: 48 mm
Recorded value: 86.04 mm
